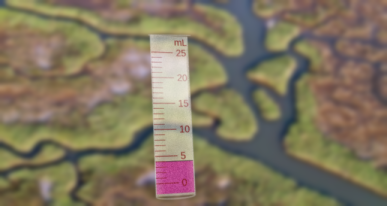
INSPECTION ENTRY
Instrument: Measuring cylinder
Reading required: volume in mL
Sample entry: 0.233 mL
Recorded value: 4 mL
